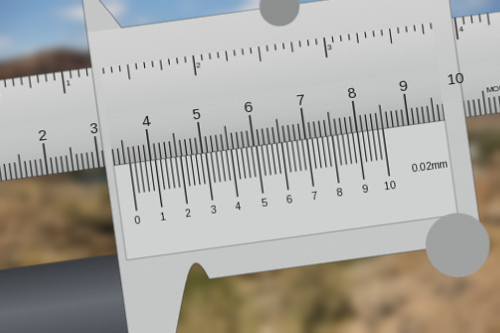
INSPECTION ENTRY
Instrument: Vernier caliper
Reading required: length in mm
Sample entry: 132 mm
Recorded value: 36.0 mm
